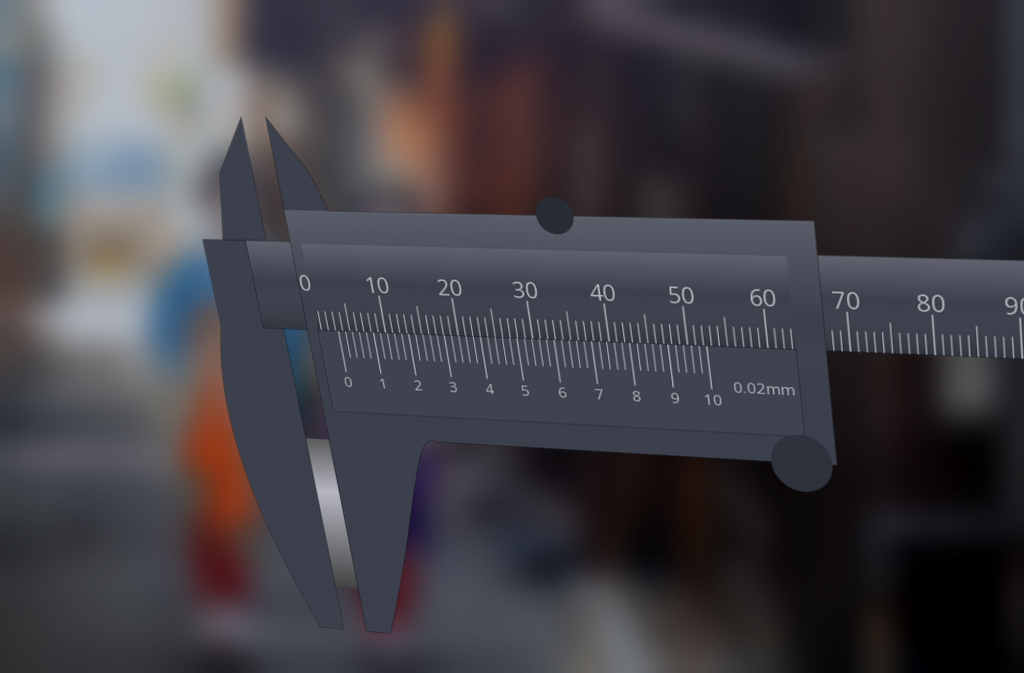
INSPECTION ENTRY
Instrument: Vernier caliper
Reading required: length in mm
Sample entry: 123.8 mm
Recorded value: 3.4 mm
